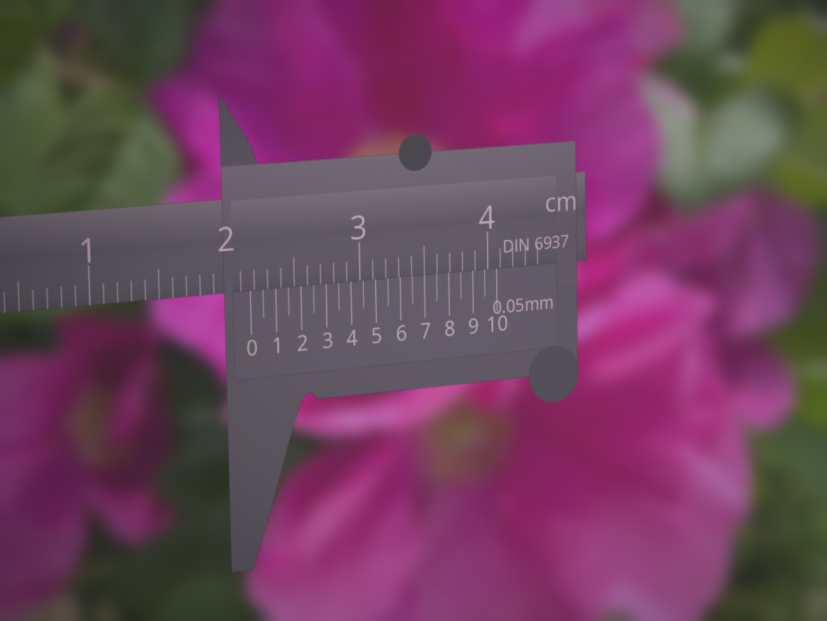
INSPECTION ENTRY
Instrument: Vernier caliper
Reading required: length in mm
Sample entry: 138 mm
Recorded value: 21.7 mm
